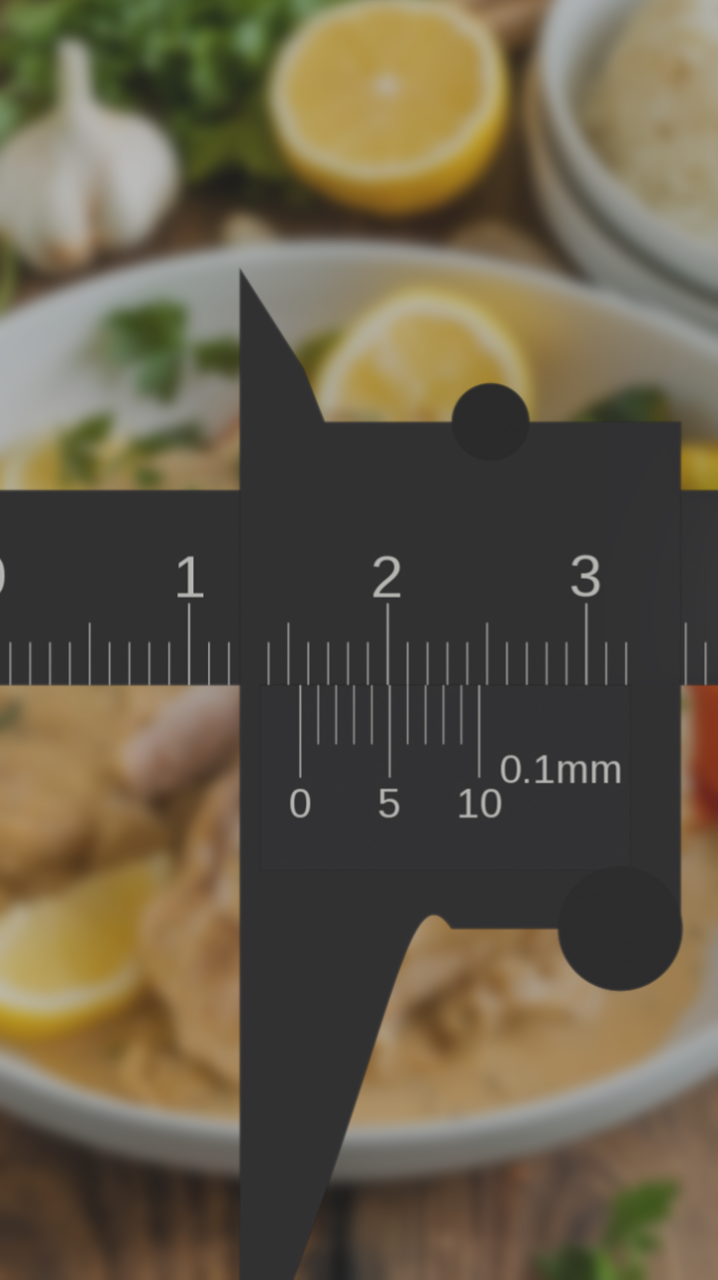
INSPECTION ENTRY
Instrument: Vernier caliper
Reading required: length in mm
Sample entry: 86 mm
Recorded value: 15.6 mm
